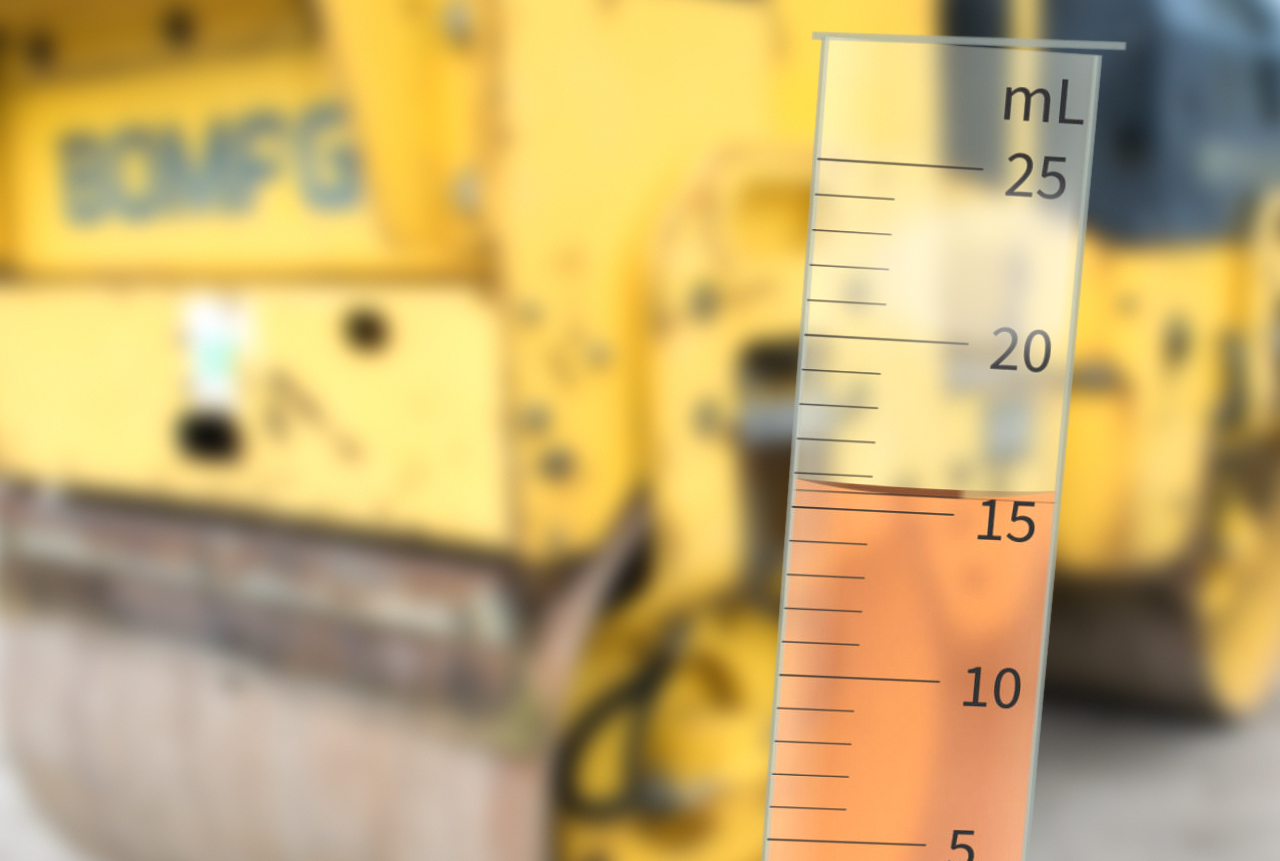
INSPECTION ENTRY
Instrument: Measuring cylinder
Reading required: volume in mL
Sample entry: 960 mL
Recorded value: 15.5 mL
